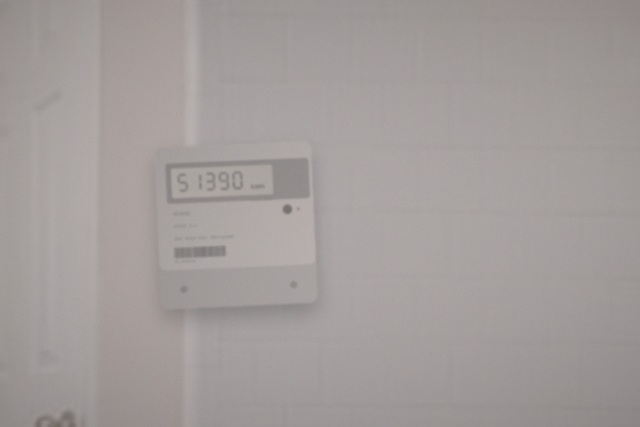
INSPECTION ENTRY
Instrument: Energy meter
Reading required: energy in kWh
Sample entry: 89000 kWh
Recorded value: 51390 kWh
